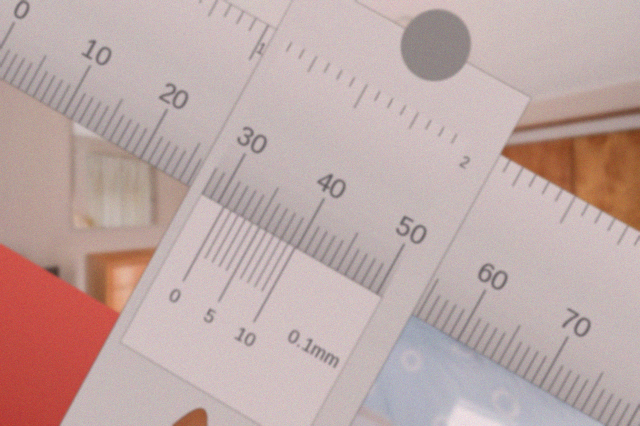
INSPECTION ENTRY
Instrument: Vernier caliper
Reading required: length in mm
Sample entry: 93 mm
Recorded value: 30.8 mm
